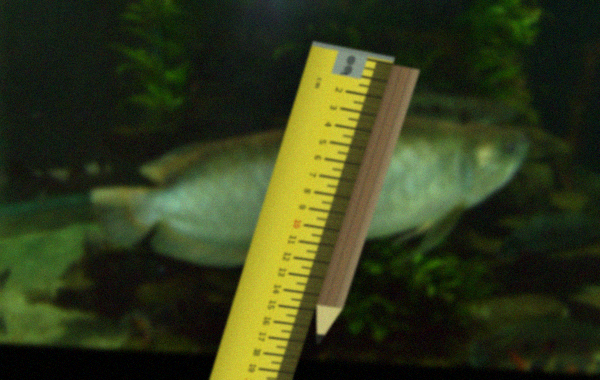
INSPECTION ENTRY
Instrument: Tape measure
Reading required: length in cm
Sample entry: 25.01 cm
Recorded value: 17 cm
